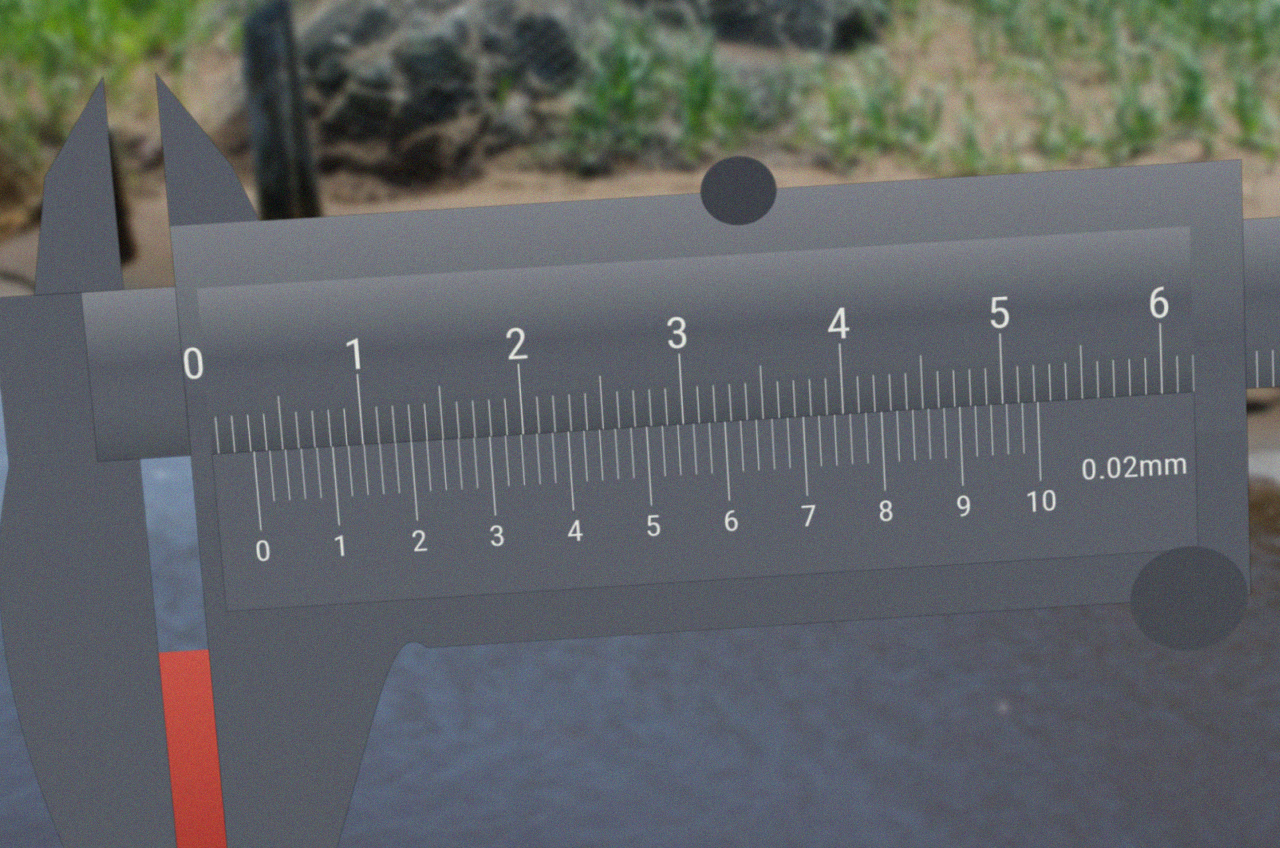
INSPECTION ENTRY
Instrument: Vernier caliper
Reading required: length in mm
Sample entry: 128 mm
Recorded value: 3.2 mm
